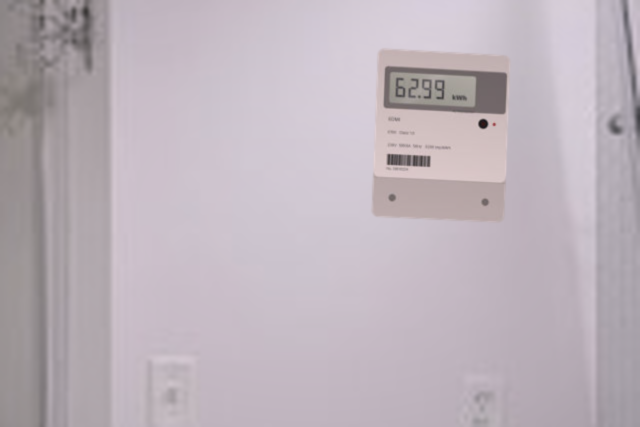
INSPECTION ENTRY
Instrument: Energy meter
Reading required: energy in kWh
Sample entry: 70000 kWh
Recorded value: 62.99 kWh
